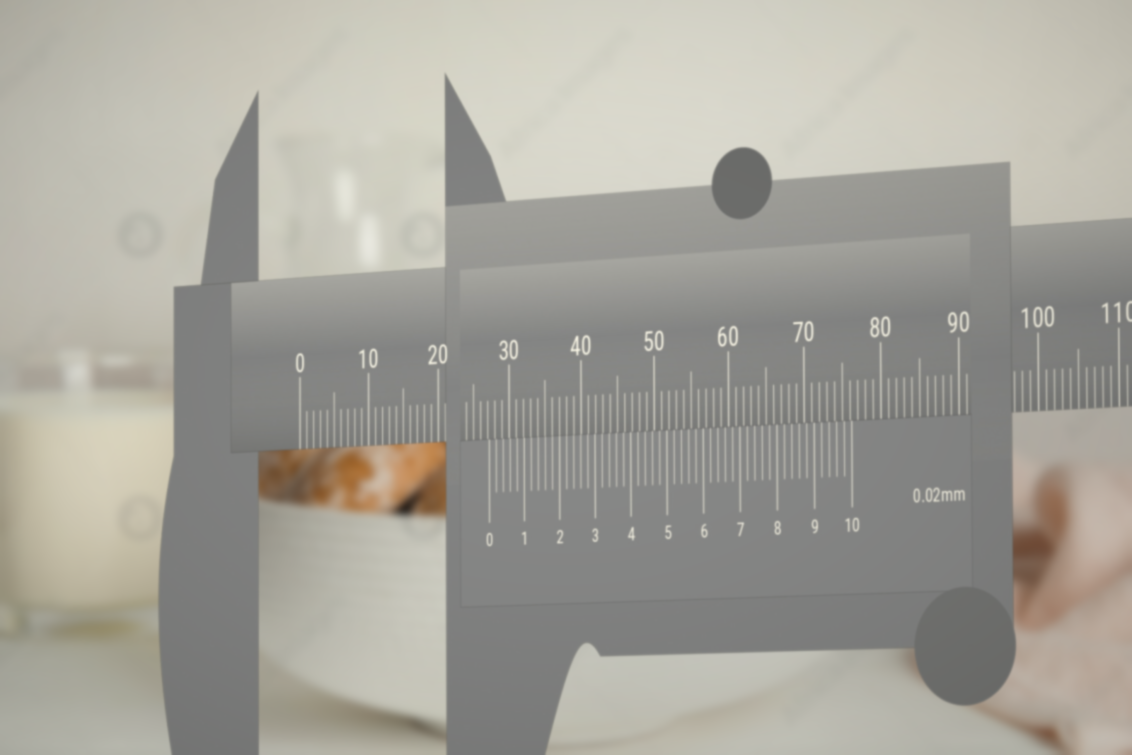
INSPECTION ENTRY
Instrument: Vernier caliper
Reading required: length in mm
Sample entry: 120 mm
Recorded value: 27.2 mm
